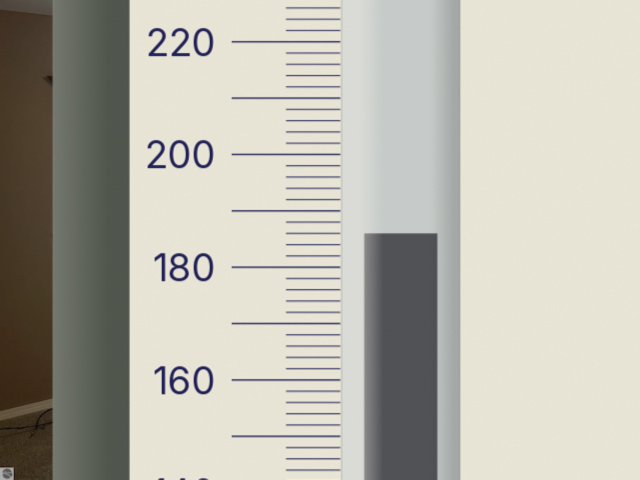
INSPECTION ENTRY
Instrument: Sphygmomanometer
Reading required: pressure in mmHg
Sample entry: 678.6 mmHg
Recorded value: 186 mmHg
